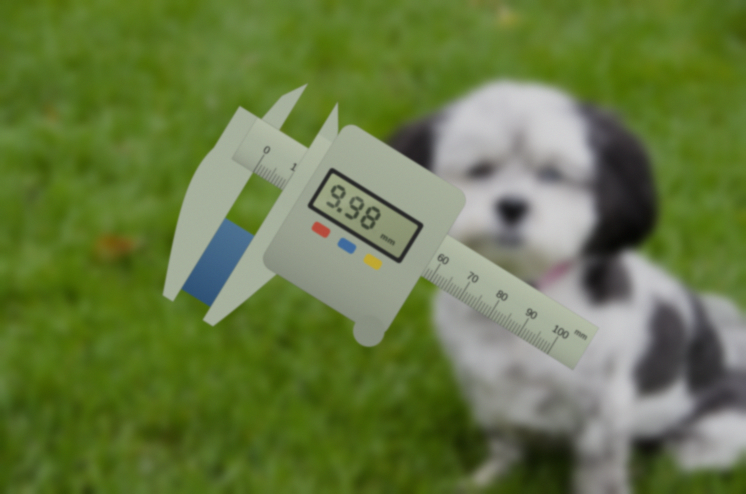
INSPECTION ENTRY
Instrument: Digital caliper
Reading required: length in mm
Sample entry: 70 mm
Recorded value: 9.98 mm
